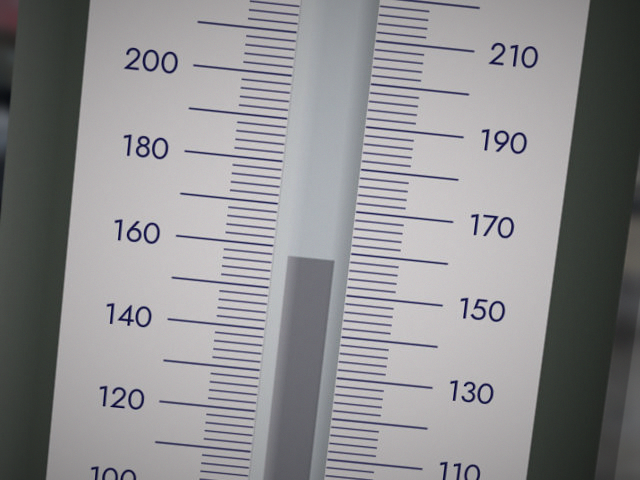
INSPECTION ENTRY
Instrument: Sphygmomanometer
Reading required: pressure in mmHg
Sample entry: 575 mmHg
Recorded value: 158 mmHg
